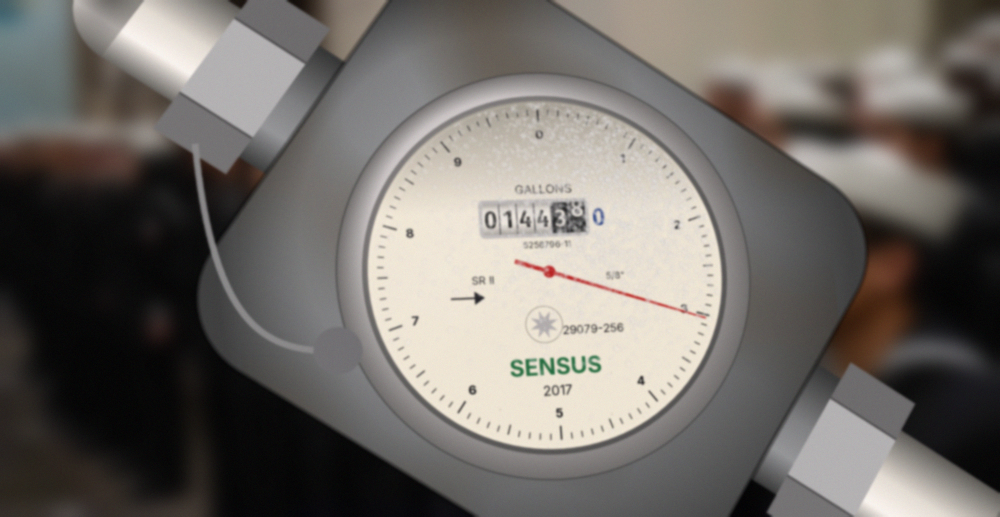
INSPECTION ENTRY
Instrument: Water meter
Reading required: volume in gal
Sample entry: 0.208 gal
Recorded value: 144383.0 gal
